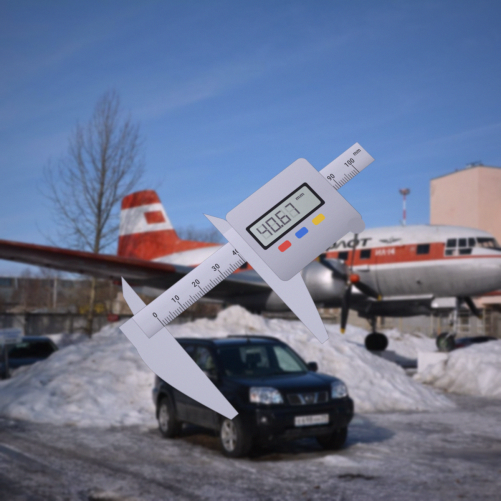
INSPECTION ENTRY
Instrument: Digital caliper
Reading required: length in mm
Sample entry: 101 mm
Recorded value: 40.67 mm
